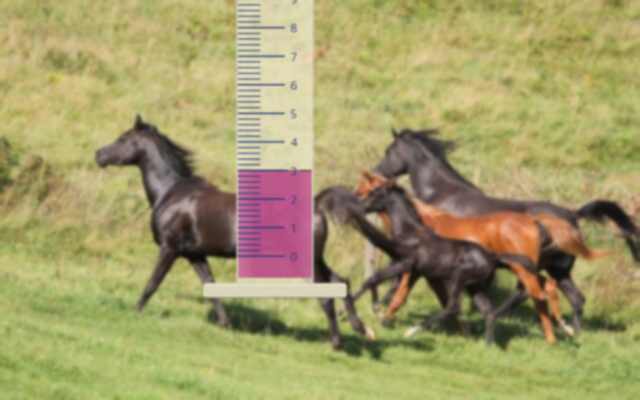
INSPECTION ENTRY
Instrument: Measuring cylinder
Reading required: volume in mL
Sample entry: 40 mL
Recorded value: 3 mL
